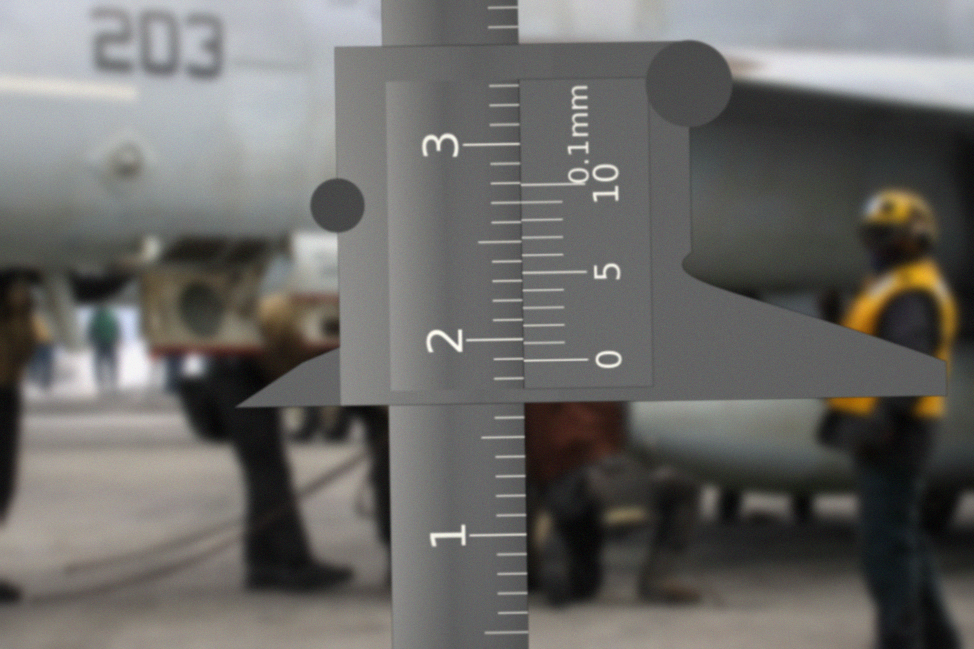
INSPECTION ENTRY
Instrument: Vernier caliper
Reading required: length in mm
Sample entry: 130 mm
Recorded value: 18.9 mm
